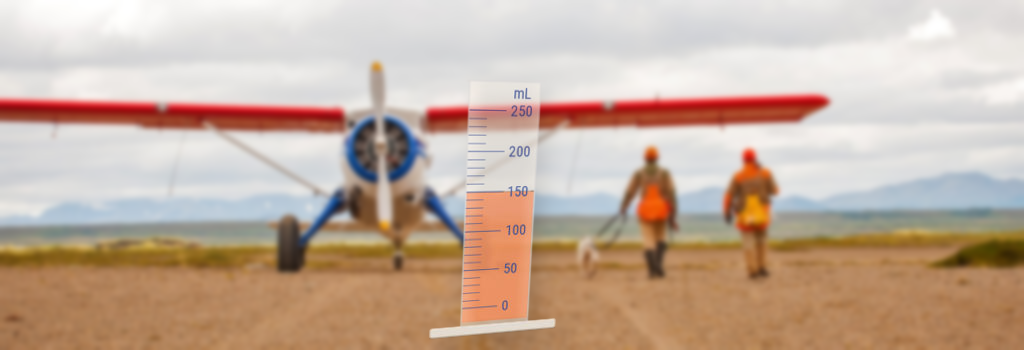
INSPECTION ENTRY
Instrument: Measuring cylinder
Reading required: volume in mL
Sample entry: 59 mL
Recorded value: 150 mL
